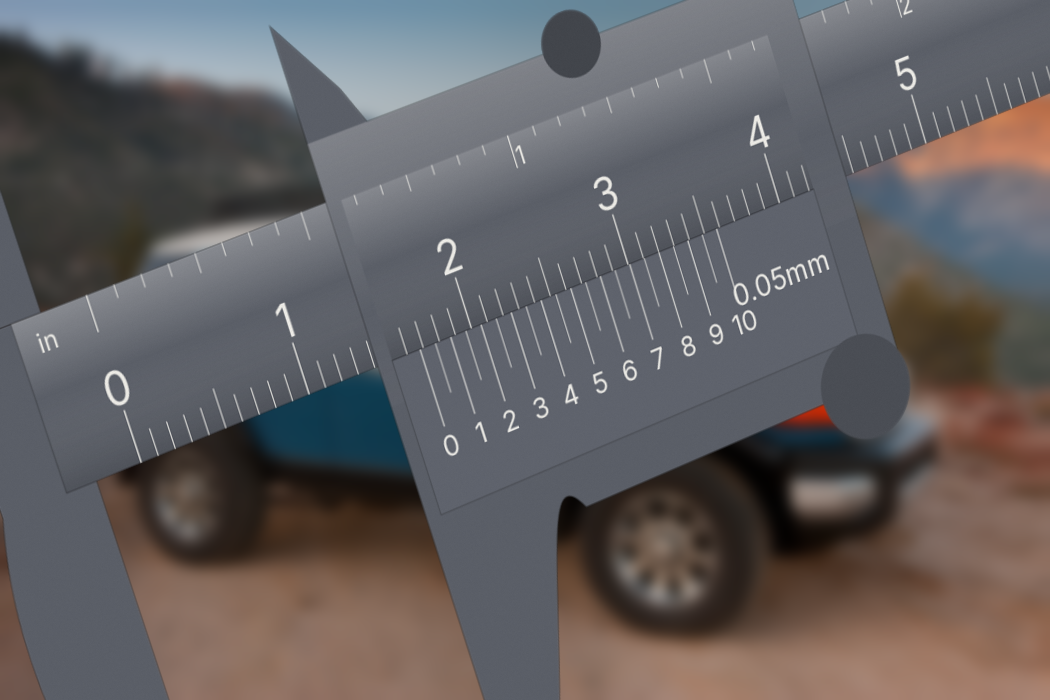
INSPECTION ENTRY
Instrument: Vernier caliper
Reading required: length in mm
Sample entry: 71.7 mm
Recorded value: 16.8 mm
